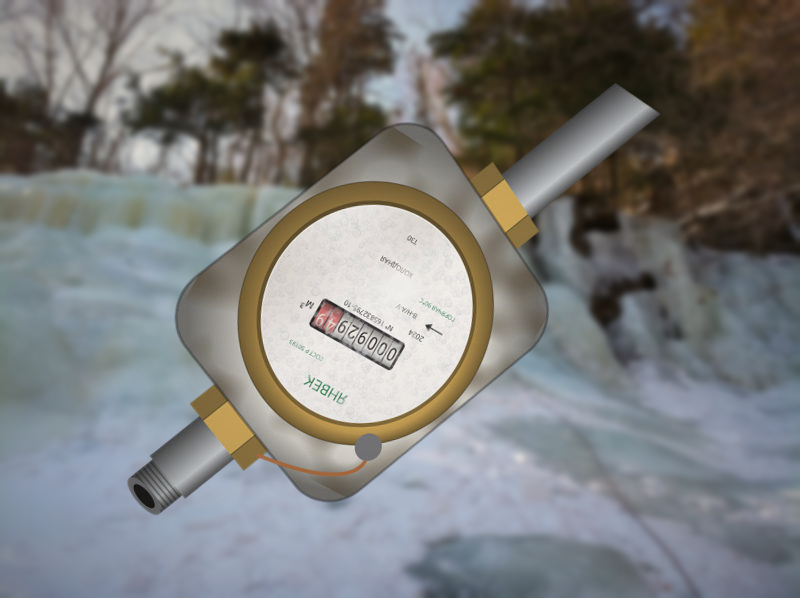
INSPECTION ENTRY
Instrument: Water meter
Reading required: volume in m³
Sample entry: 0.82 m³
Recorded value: 929.49 m³
